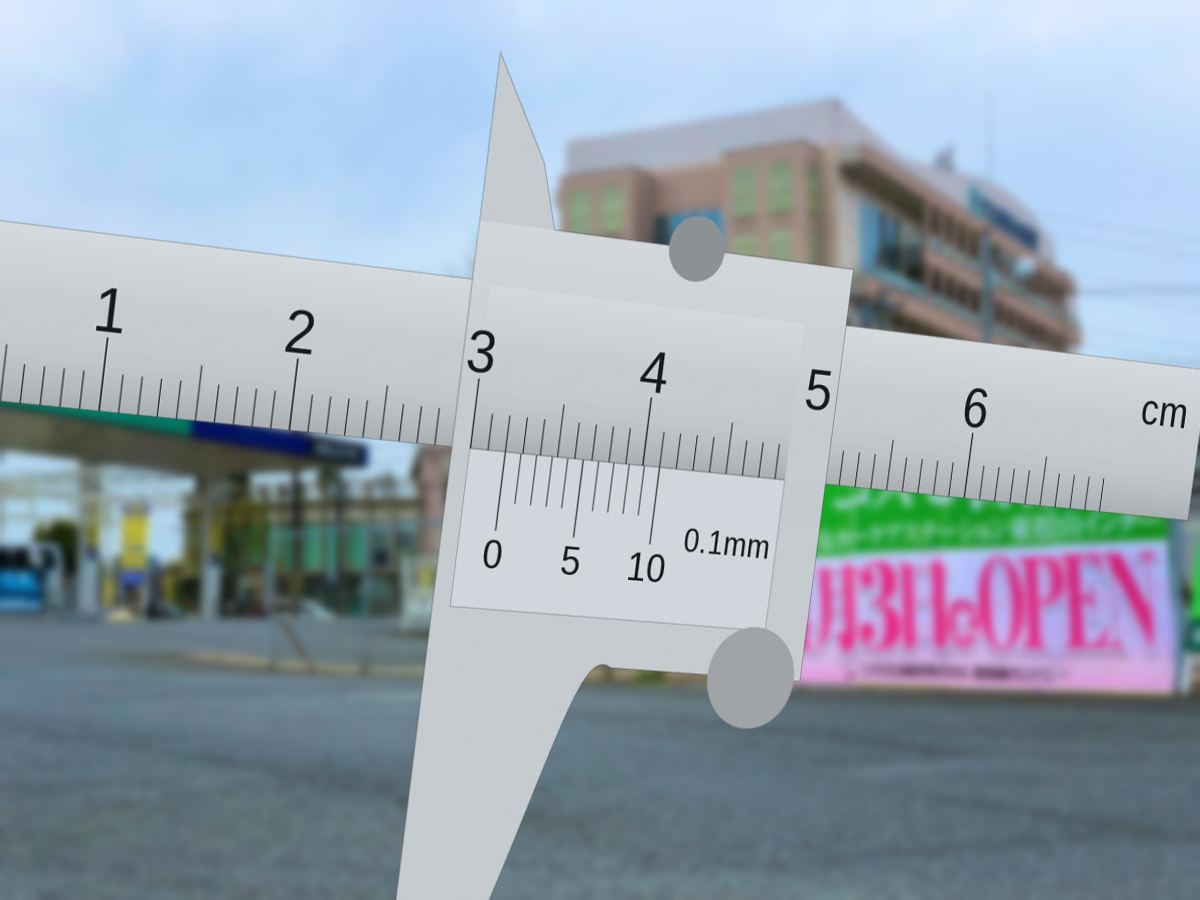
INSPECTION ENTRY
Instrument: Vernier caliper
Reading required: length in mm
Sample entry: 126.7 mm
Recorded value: 32.0 mm
